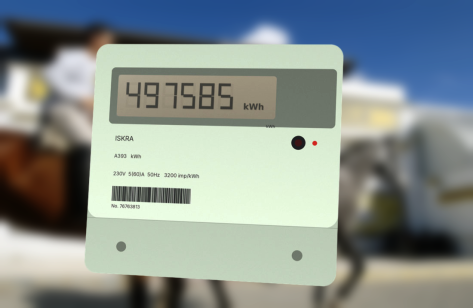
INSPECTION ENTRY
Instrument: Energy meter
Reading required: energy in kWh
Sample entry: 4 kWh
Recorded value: 497585 kWh
